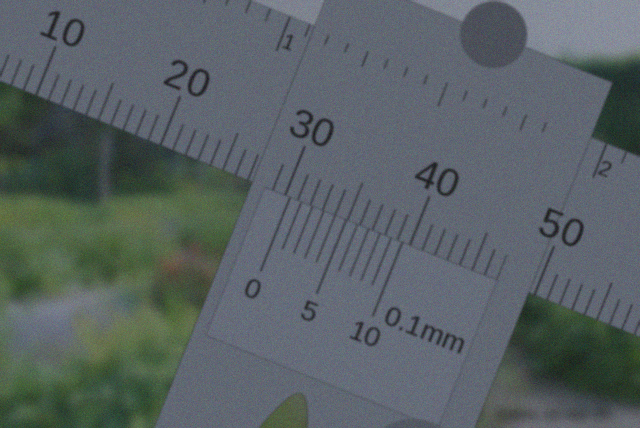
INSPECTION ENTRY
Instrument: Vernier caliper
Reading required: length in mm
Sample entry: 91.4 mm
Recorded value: 30.4 mm
